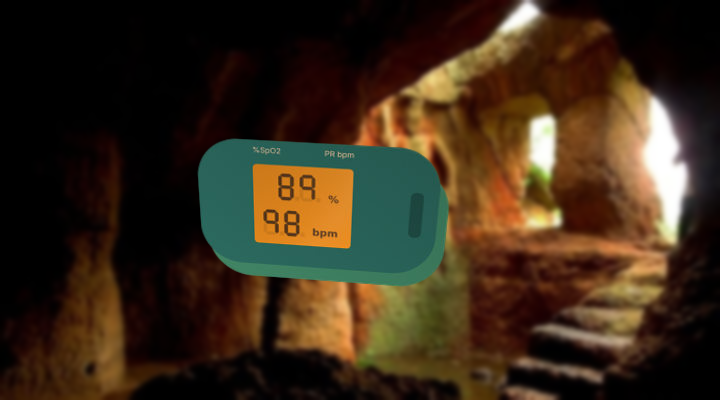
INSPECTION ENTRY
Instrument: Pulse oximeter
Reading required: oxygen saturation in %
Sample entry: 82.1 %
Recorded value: 89 %
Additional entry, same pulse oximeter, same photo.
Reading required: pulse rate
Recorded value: 98 bpm
